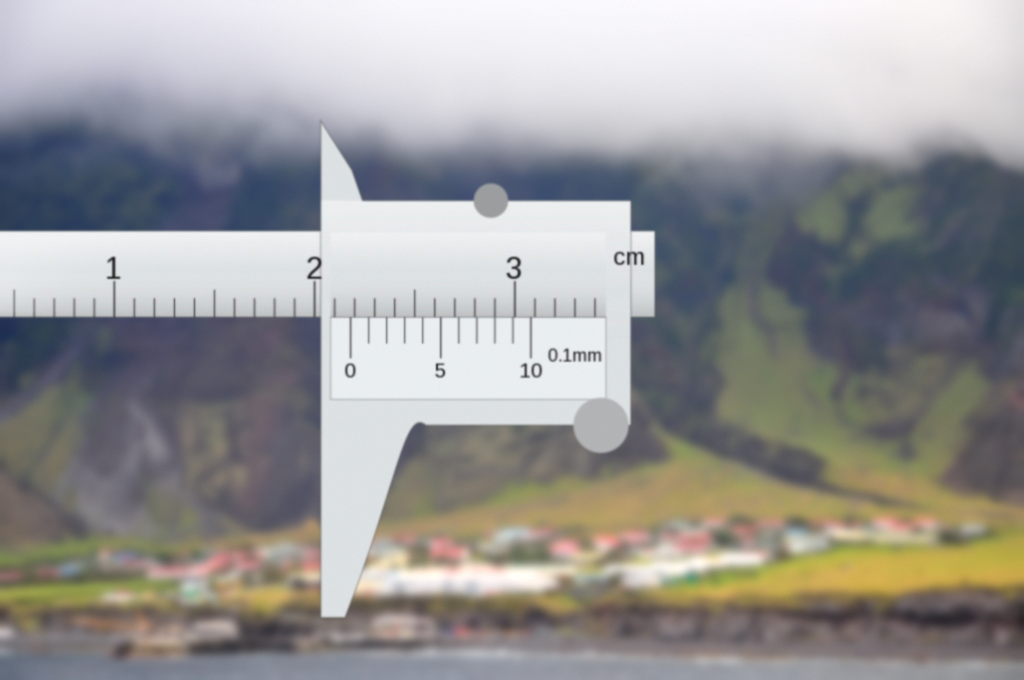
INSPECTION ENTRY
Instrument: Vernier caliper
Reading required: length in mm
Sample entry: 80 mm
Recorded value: 21.8 mm
